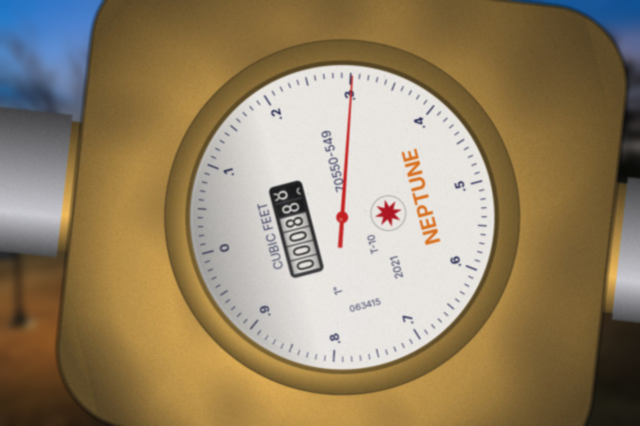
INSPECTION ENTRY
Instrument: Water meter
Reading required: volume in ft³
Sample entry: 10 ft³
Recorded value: 888.30 ft³
